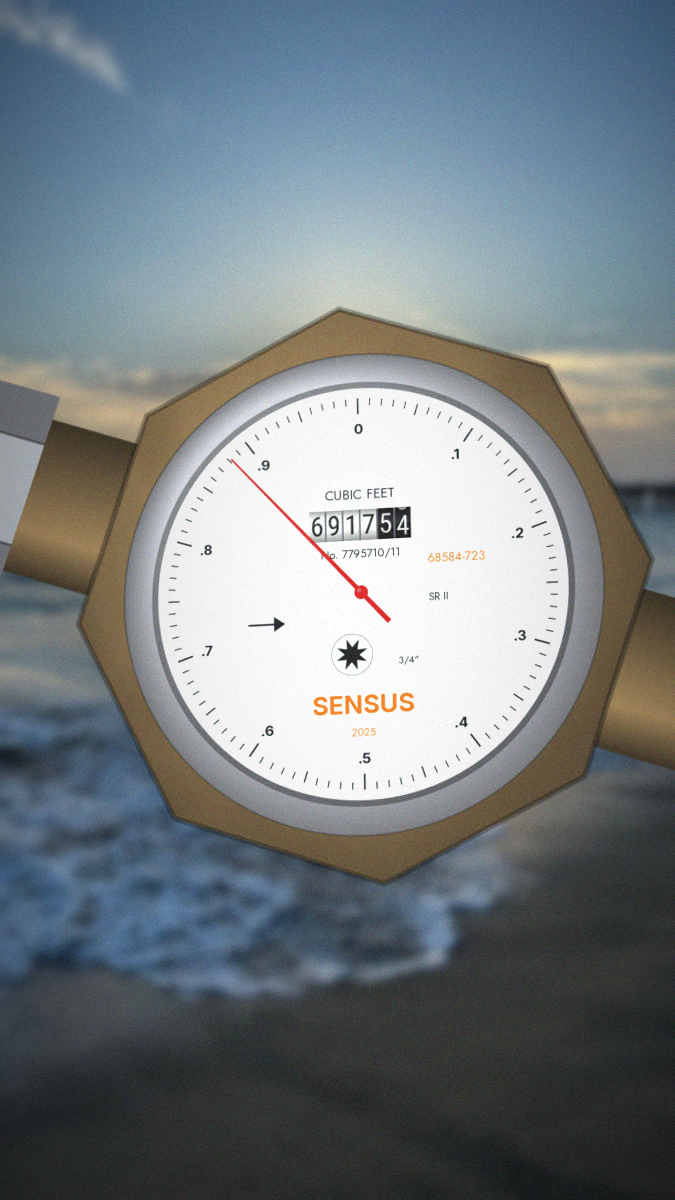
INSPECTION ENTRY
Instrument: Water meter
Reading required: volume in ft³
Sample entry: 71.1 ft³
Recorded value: 691753.88 ft³
